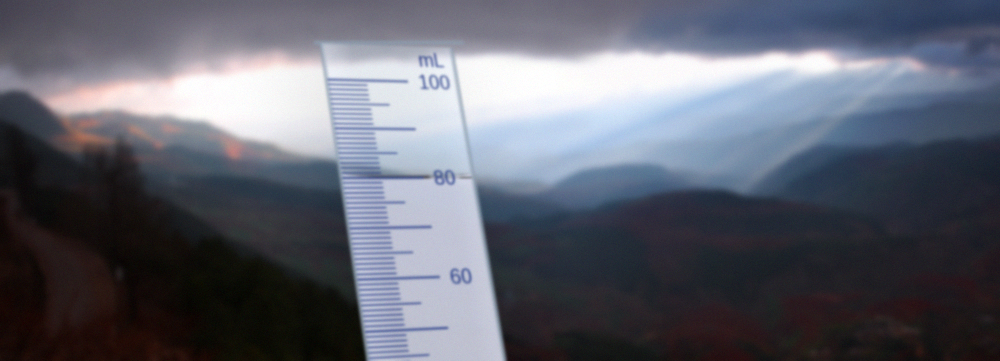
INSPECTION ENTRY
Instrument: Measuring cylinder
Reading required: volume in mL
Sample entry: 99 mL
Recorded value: 80 mL
